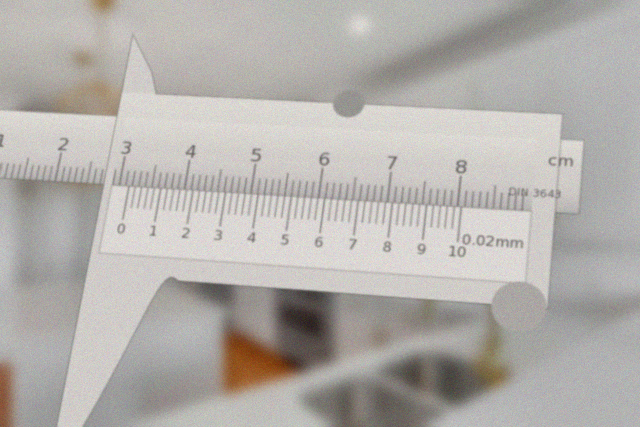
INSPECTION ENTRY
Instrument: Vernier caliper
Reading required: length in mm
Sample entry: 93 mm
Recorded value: 31.5 mm
